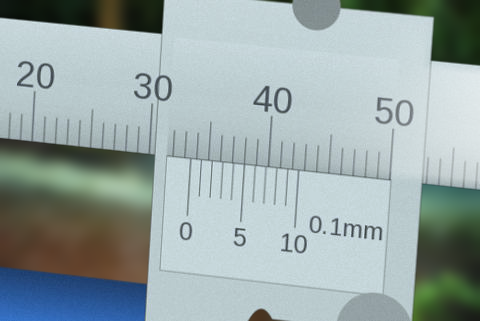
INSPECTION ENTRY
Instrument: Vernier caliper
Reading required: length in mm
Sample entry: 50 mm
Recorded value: 33.5 mm
